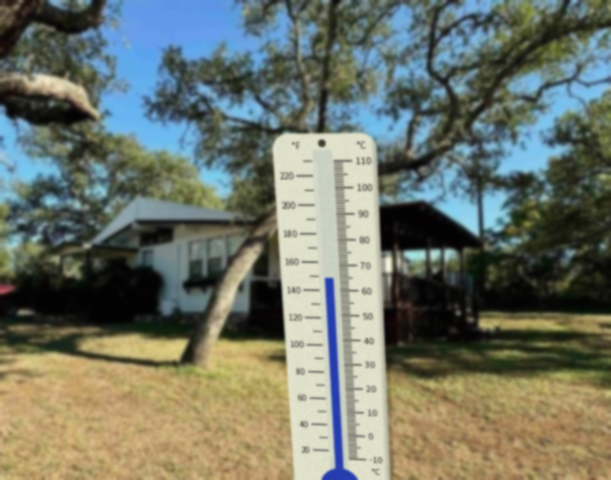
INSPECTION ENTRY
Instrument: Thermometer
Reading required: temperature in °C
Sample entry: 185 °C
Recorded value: 65 °C
